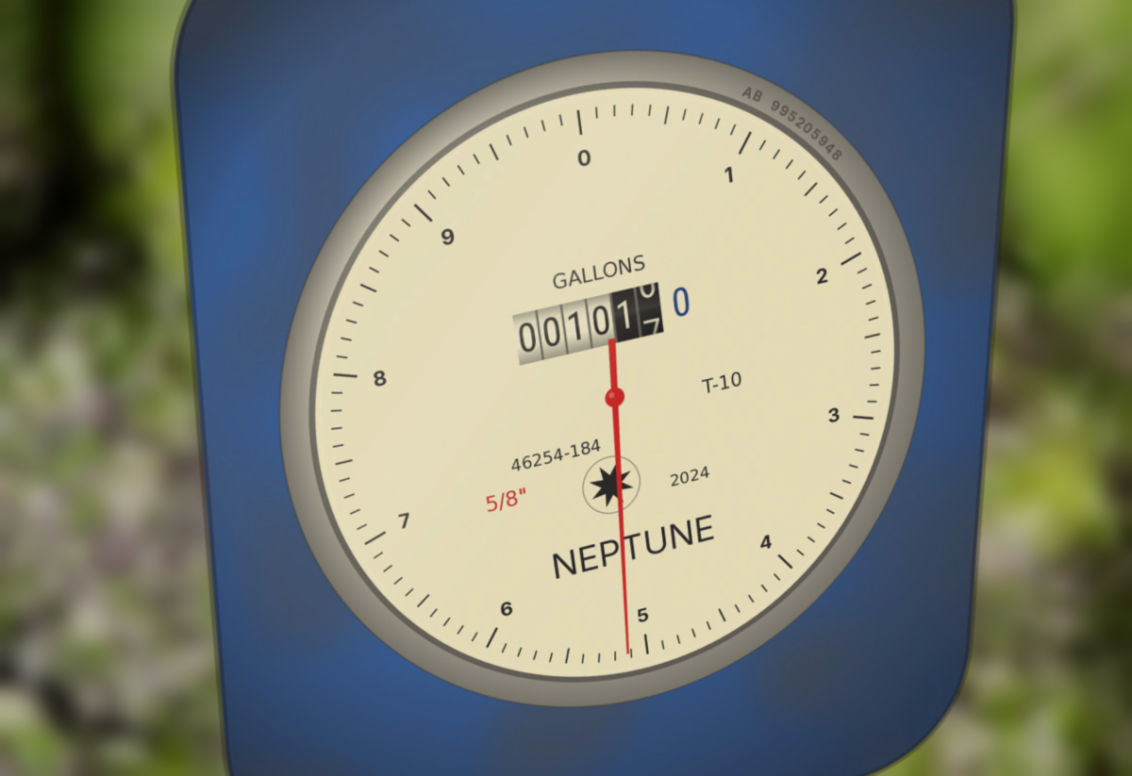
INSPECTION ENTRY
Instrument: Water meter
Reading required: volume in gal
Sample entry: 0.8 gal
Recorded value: 10165.1 gal
